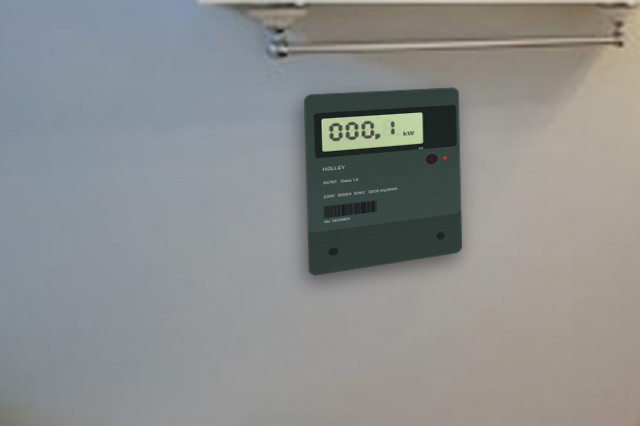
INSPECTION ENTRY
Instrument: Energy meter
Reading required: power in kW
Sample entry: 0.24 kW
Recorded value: 0.1 kW
